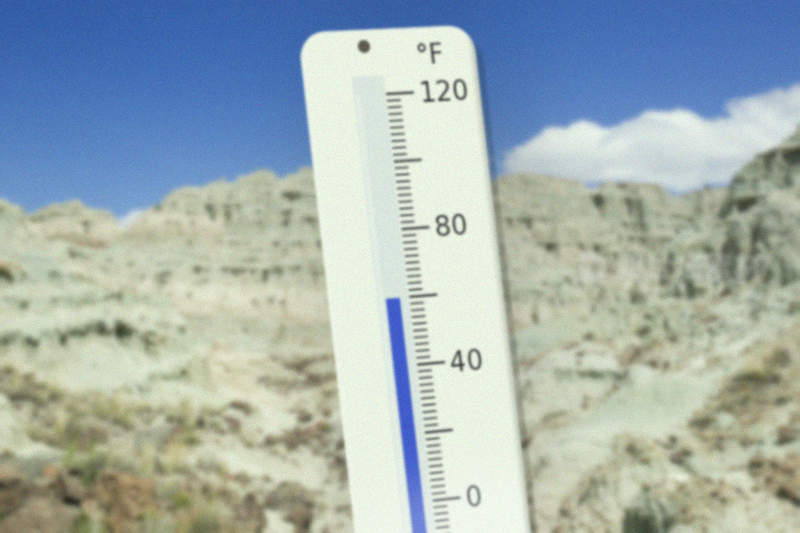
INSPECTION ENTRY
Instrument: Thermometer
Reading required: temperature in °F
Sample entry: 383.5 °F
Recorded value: 60 °F
